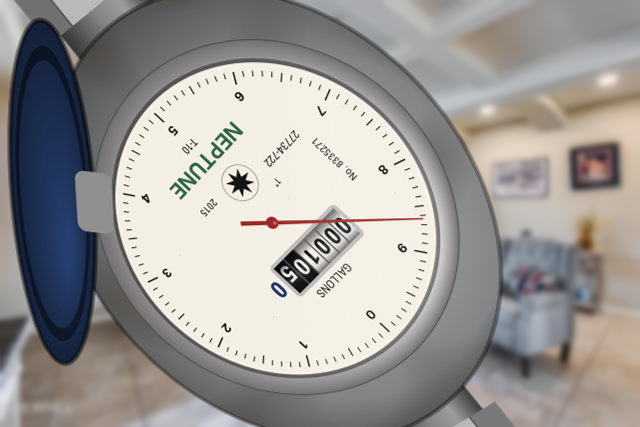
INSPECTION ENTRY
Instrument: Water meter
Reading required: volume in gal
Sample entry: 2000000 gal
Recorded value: 1048.6 gal
